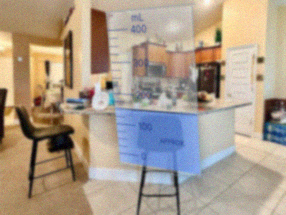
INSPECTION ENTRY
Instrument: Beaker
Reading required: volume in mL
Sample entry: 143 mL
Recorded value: 150 mL
